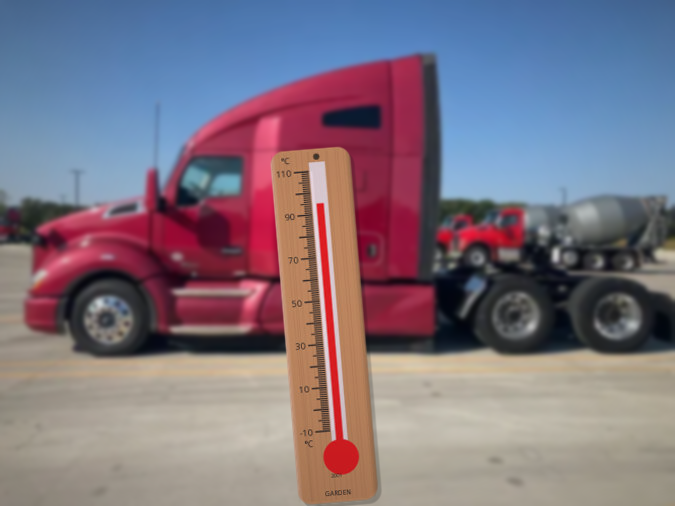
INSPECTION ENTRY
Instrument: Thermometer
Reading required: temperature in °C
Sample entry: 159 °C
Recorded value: 95 °C
